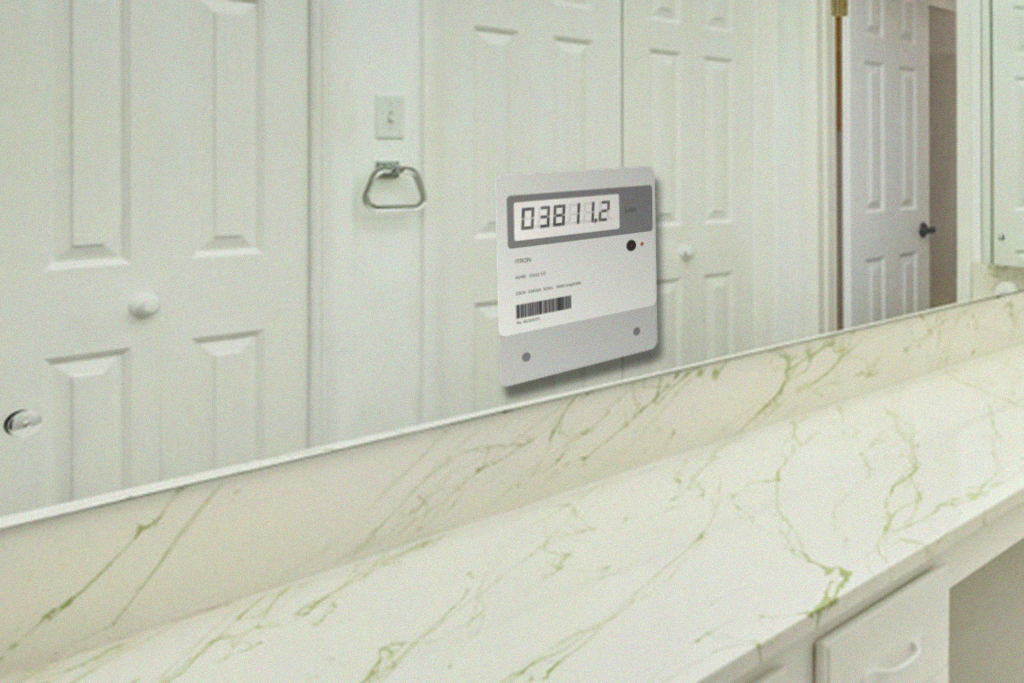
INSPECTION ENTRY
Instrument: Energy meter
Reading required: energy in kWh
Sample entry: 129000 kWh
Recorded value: 3811.2 kWh
